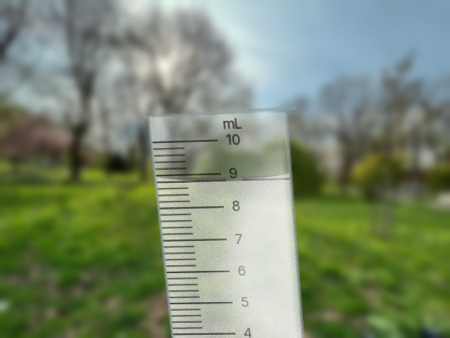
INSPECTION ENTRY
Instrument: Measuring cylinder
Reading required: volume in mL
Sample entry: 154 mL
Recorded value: 8.8 mL
